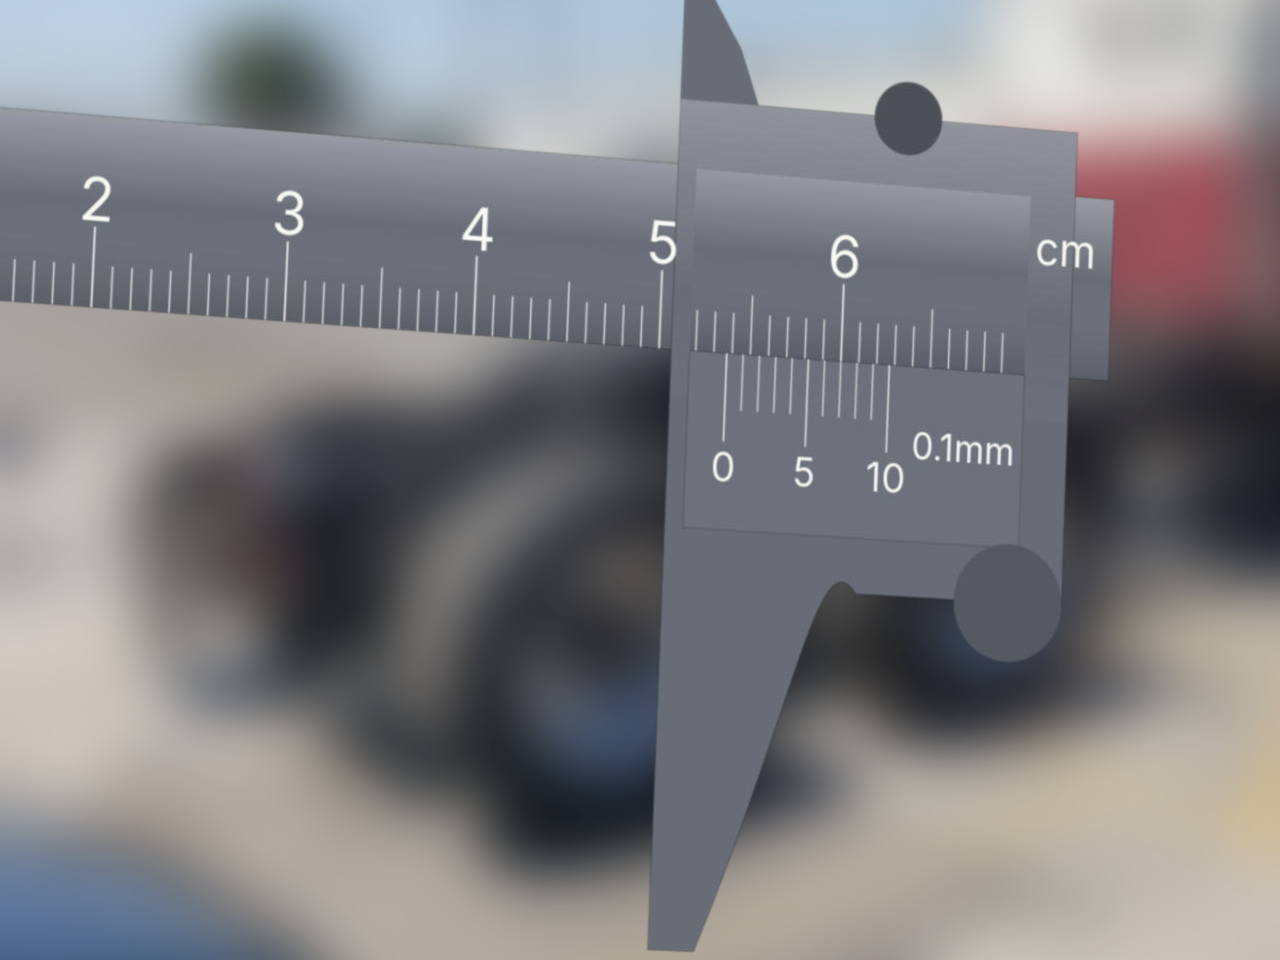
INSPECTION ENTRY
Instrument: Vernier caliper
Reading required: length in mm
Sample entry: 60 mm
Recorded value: 53.7 mm
